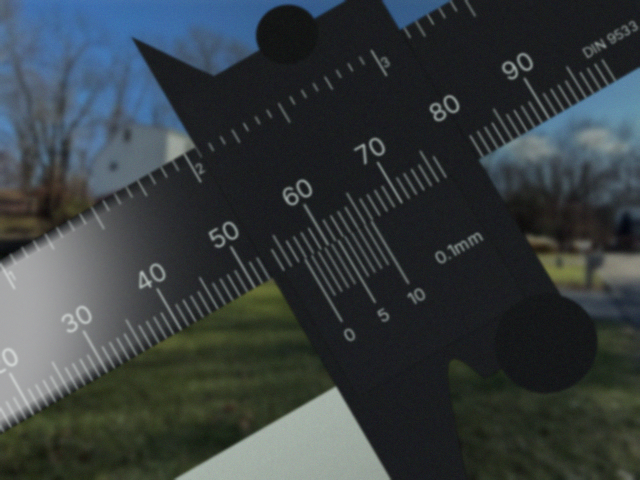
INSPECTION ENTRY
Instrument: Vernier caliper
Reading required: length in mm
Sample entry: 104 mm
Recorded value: 56.8 mm
